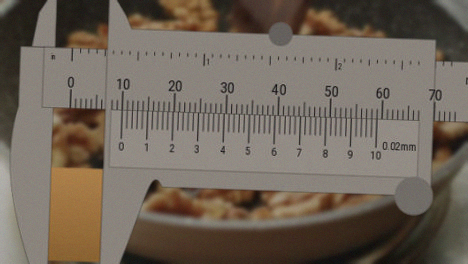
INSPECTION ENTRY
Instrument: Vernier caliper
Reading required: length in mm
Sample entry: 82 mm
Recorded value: 10.0 mm
